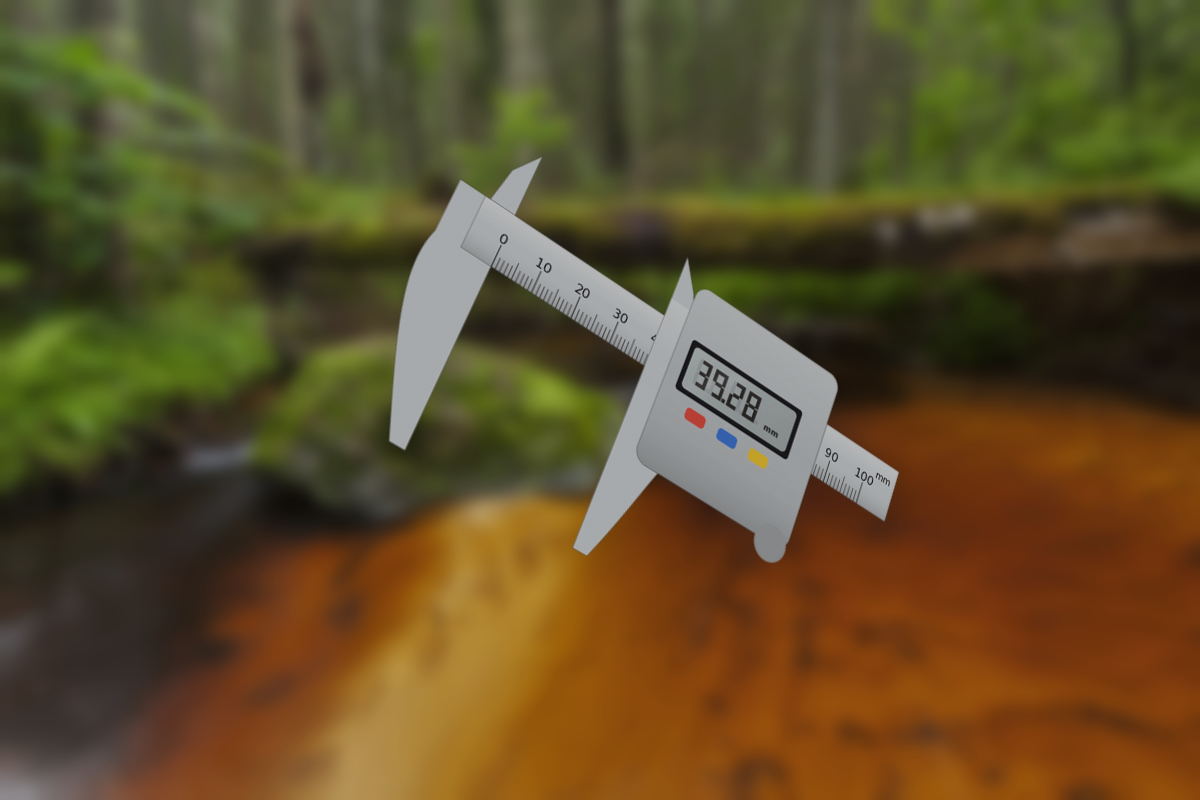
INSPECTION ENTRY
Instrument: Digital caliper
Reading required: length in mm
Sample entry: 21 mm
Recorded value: 39.28 mm
